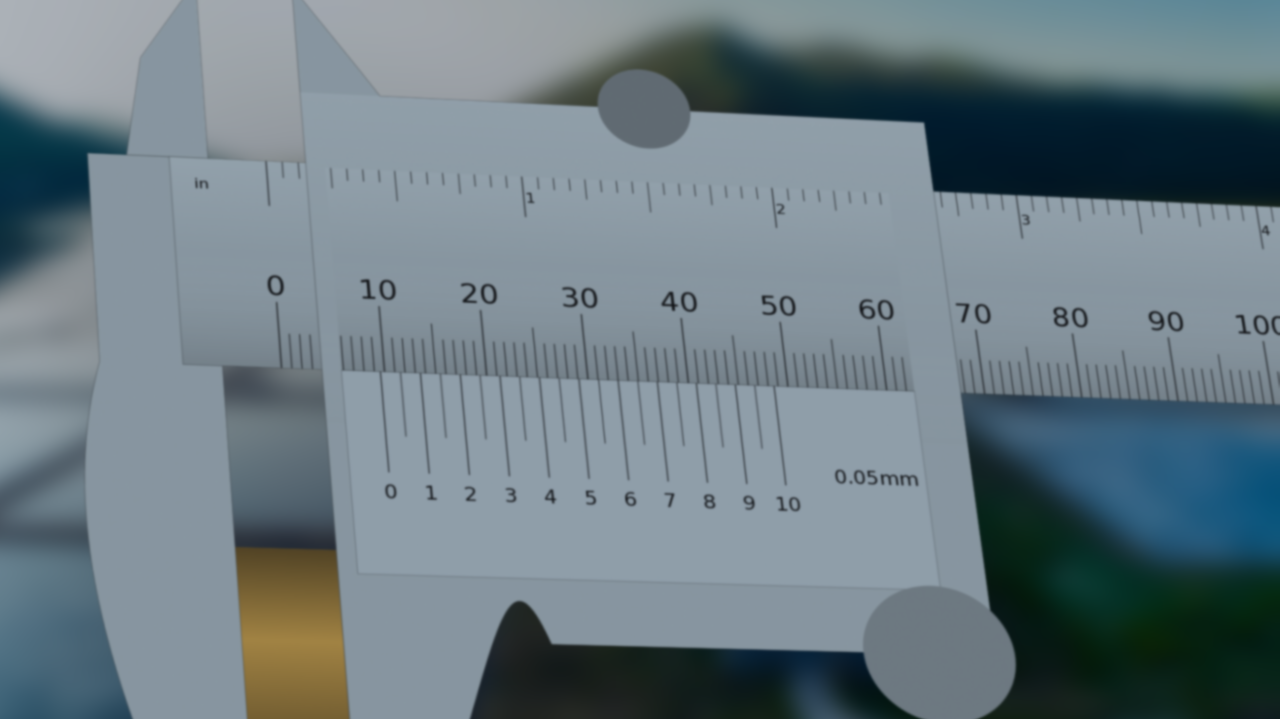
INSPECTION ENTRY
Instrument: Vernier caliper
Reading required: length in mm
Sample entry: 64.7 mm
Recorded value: 9.6 mm
